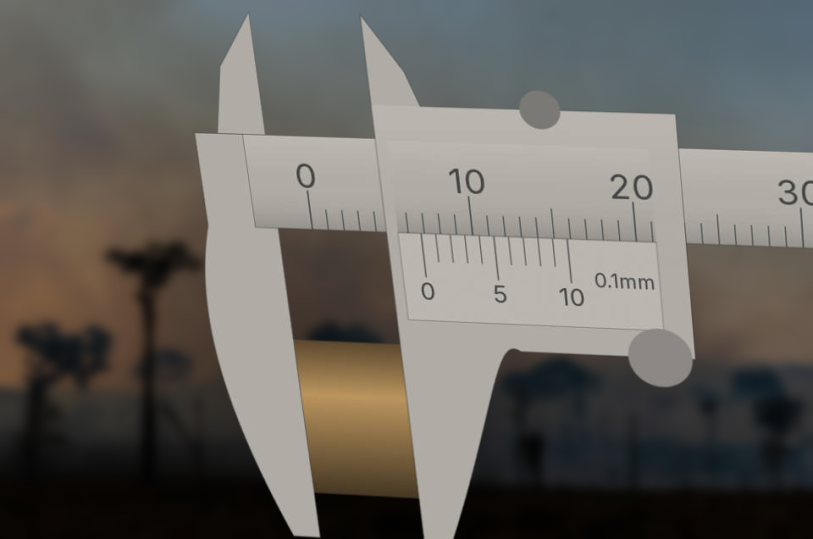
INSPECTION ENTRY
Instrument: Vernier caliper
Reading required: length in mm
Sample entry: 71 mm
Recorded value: 6.8 mm
